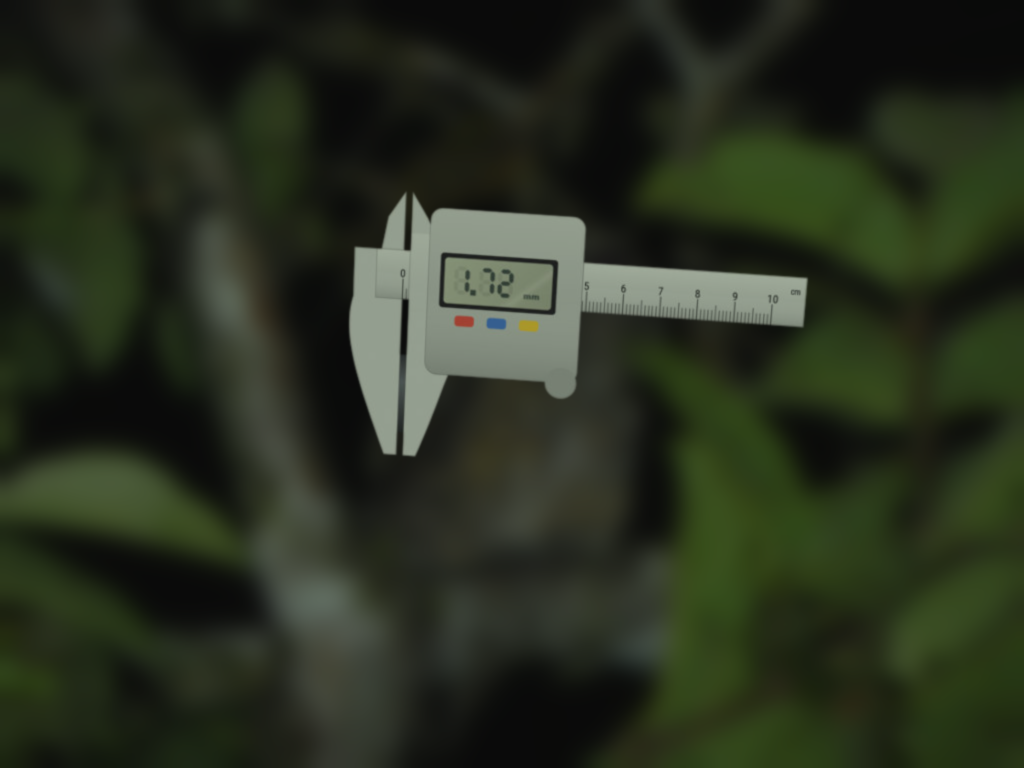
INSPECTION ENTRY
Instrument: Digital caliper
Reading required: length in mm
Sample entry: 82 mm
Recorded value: 1.72 mm
